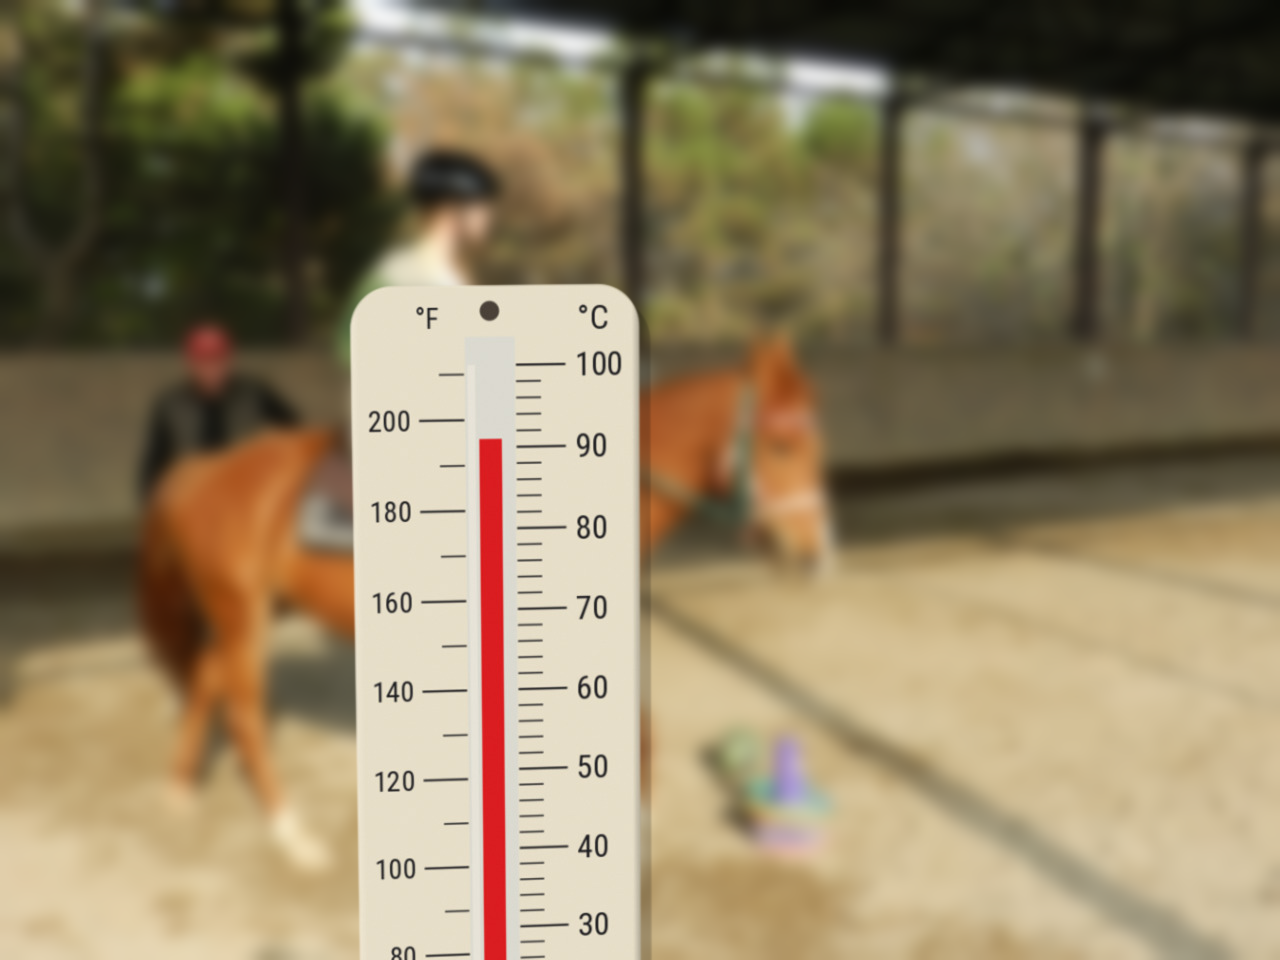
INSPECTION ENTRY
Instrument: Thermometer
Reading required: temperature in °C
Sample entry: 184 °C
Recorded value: 91 °C
